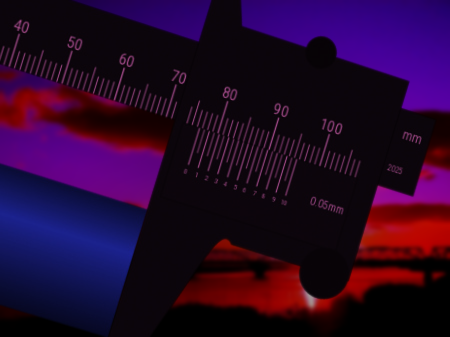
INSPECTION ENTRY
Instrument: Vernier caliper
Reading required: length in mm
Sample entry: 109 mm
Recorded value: 76.5 mm
